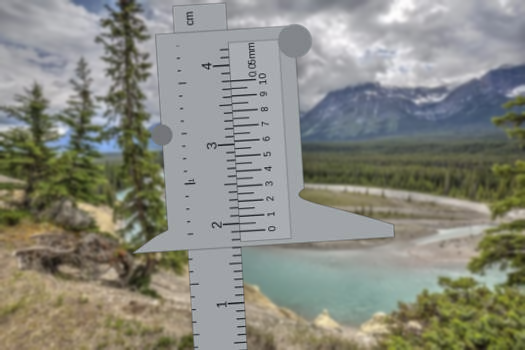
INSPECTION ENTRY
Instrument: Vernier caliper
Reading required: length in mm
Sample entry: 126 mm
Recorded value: 19.0 mm
